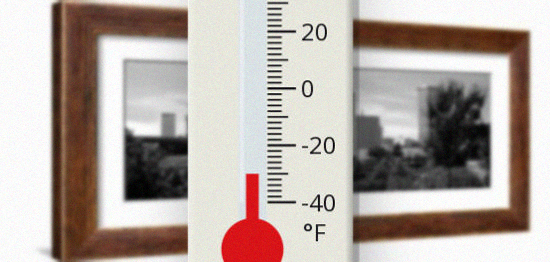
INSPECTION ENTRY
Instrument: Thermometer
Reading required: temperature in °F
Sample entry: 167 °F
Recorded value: -30 °F
